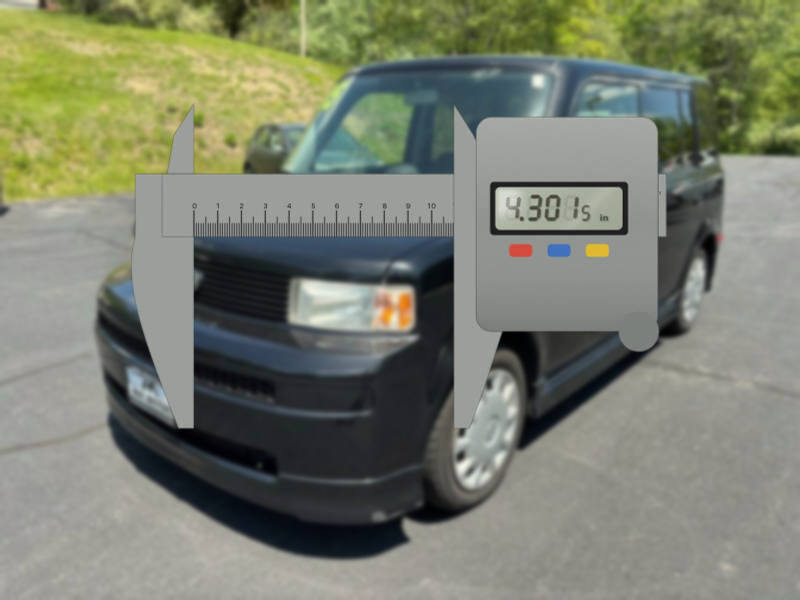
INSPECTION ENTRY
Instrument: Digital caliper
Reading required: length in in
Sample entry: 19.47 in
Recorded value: 4.3015 in
